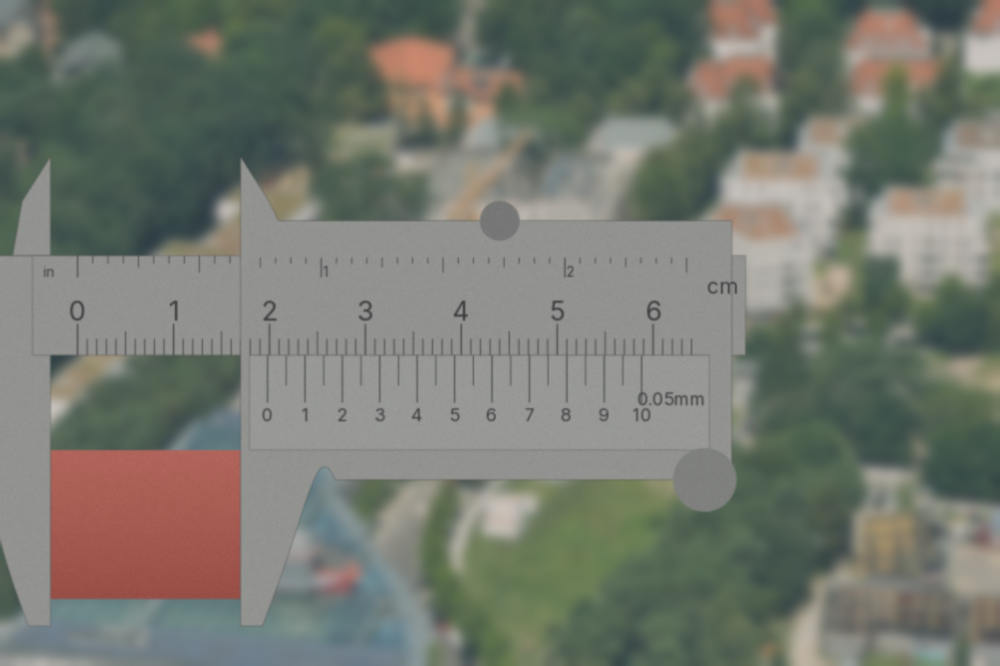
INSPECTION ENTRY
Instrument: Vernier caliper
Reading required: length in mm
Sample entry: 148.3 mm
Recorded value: 19.8 mm
